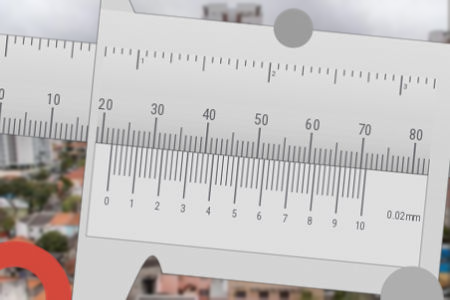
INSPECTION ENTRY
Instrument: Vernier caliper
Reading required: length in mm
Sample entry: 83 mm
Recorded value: 22.0 mm
